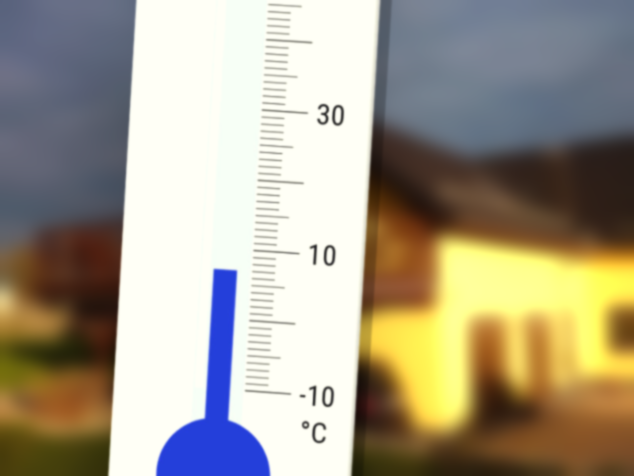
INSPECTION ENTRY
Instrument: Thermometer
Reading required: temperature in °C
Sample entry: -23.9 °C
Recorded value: 7 °C
